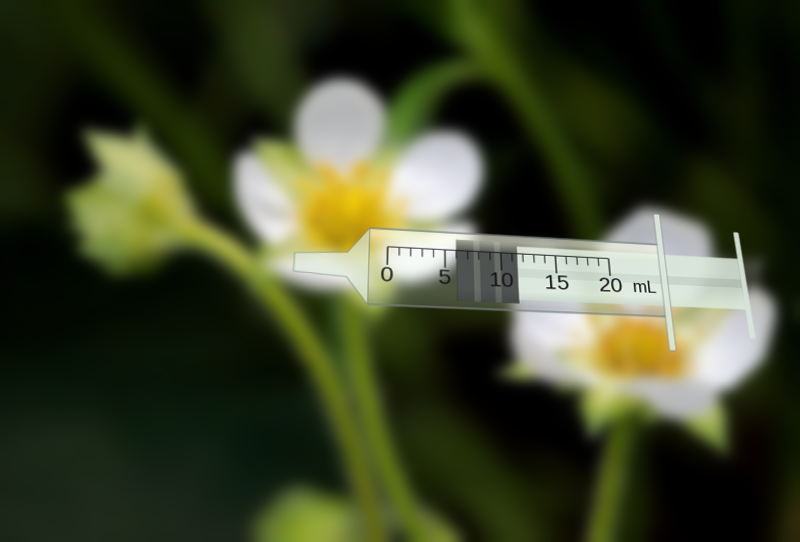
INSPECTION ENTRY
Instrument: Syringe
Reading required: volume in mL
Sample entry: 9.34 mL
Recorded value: 6 mL
